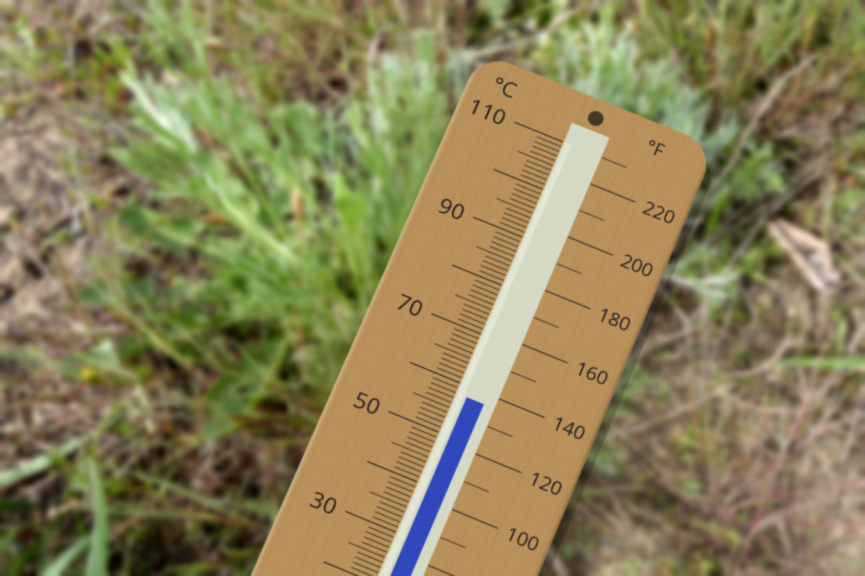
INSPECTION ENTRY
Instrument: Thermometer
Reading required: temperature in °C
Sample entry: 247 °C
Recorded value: 58 °C
